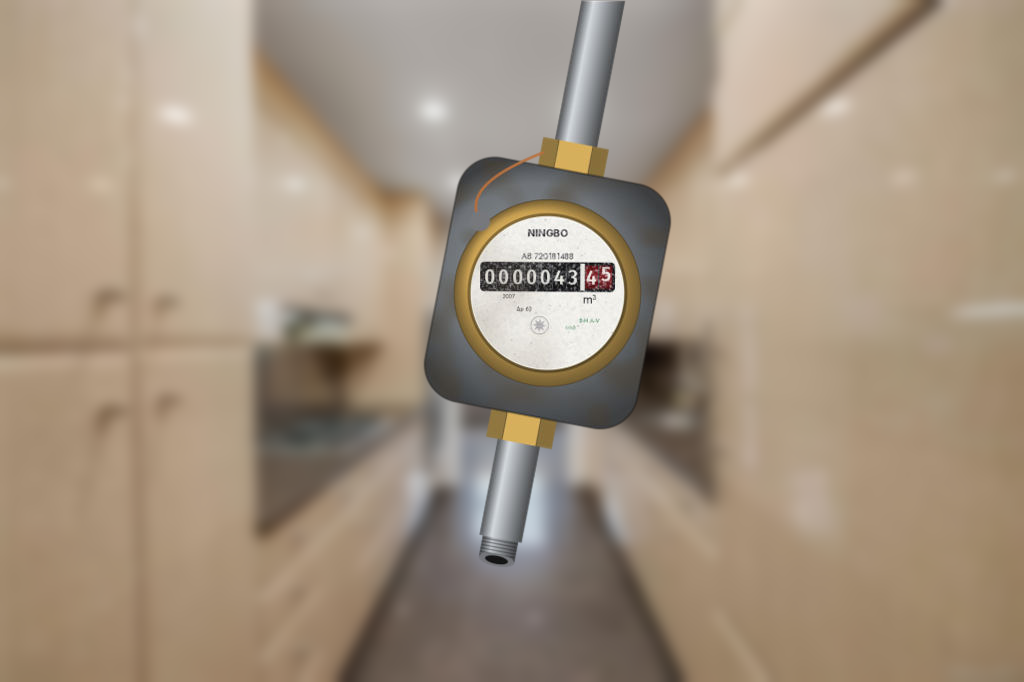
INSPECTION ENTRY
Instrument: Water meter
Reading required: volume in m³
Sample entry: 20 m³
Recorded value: 43.45 m³
